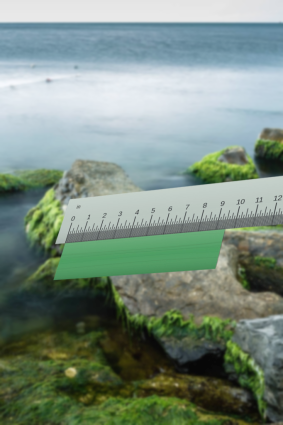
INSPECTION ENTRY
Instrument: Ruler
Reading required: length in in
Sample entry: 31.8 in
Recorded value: 9.5 in
